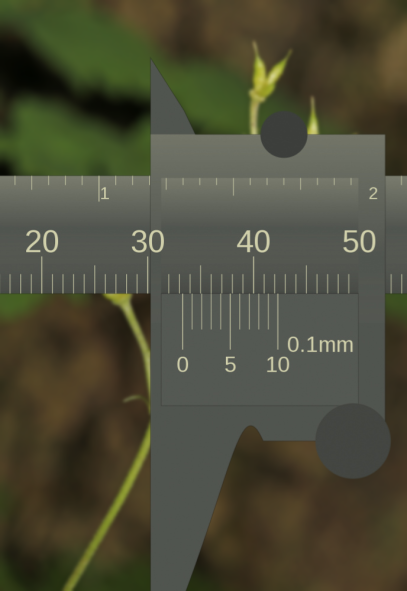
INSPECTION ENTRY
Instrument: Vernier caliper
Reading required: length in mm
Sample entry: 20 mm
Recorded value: 33.3 mm
